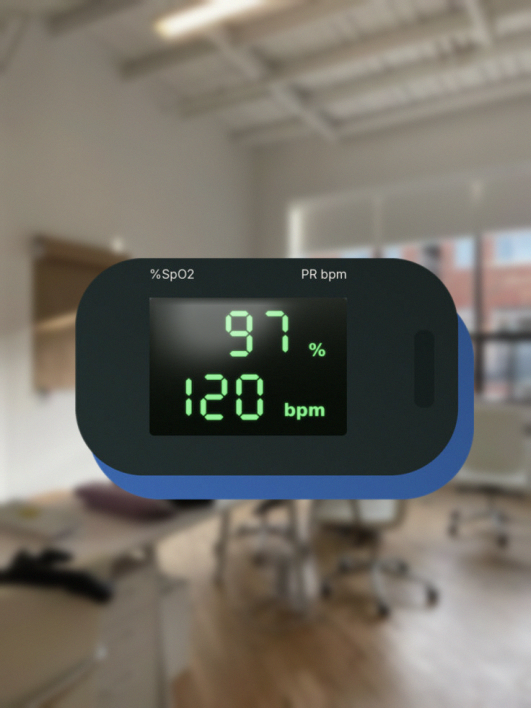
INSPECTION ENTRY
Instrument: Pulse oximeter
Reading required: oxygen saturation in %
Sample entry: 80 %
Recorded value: 97 %
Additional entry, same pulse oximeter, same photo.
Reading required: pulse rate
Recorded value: 120 bpm
